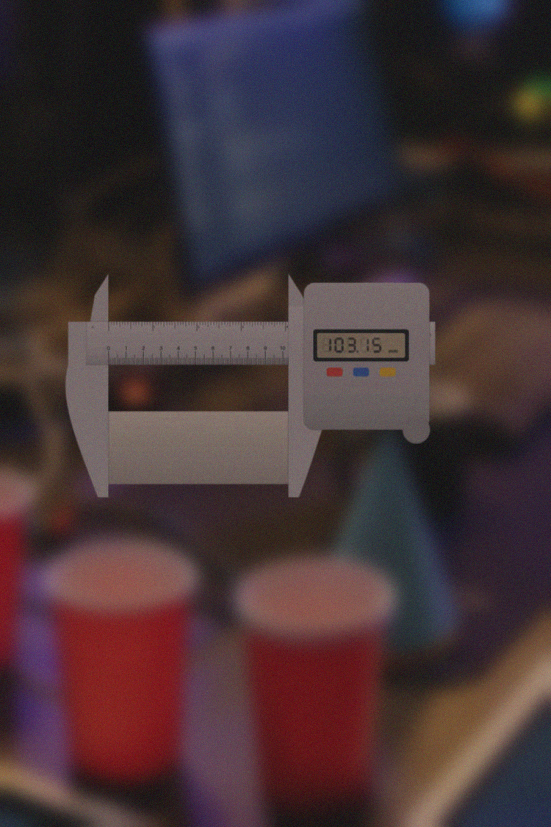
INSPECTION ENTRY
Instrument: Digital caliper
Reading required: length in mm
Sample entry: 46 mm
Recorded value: 103.15 mm
